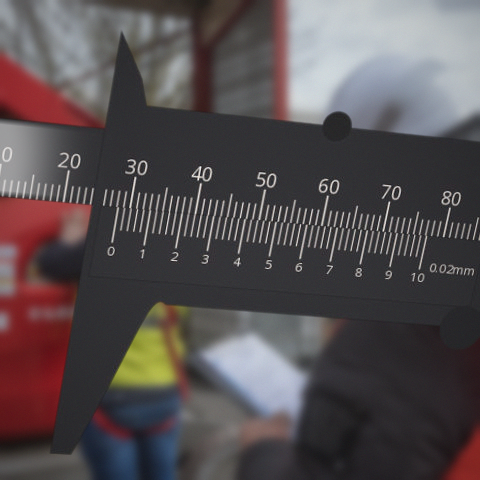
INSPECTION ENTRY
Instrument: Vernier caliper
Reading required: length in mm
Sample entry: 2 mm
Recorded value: 28.2 mm
